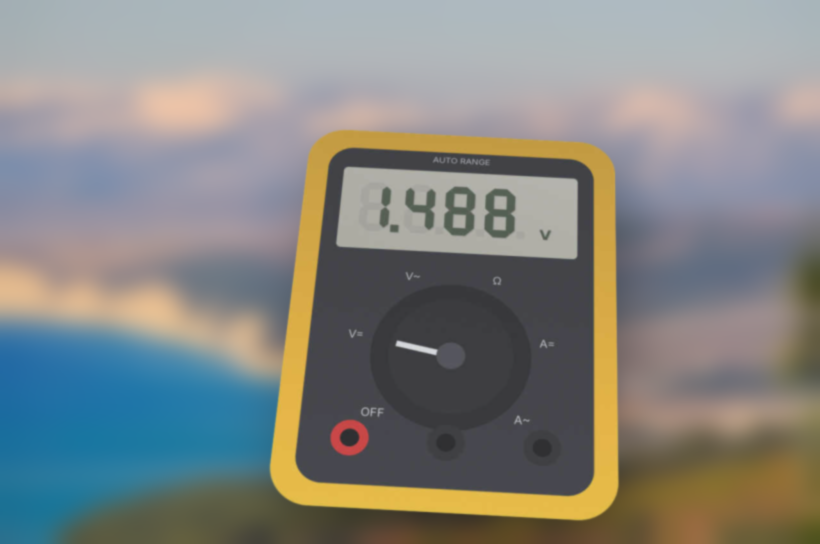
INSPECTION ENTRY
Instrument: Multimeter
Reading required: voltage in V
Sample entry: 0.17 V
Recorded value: 1.488 V
